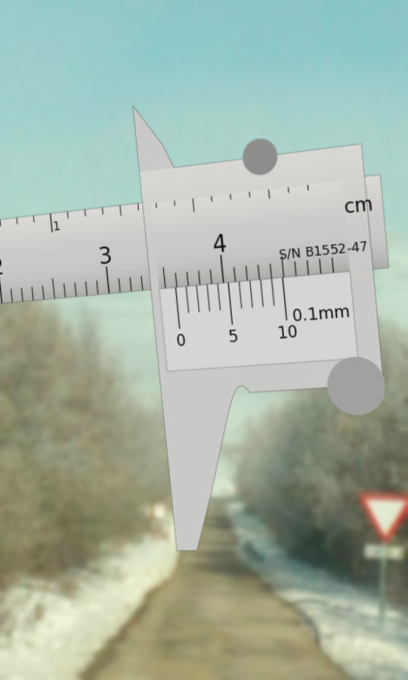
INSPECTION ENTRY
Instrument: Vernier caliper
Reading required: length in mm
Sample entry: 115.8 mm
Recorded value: 35.9 mm
